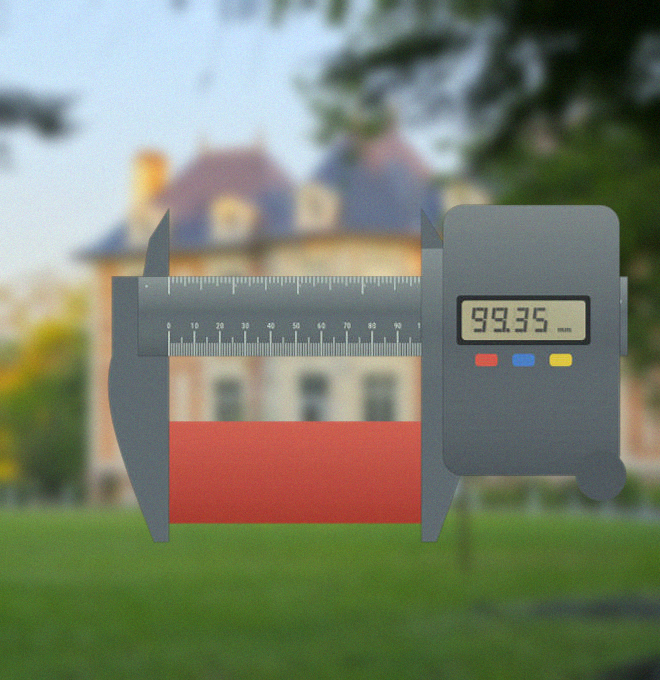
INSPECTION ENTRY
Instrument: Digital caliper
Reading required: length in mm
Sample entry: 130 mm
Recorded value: 99.35 mm
